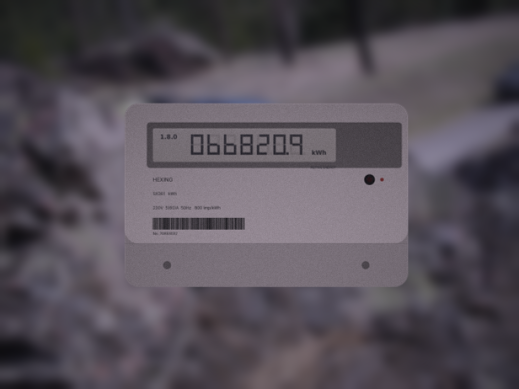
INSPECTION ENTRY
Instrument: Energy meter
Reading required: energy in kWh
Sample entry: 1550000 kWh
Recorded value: 66820.9 kWh
